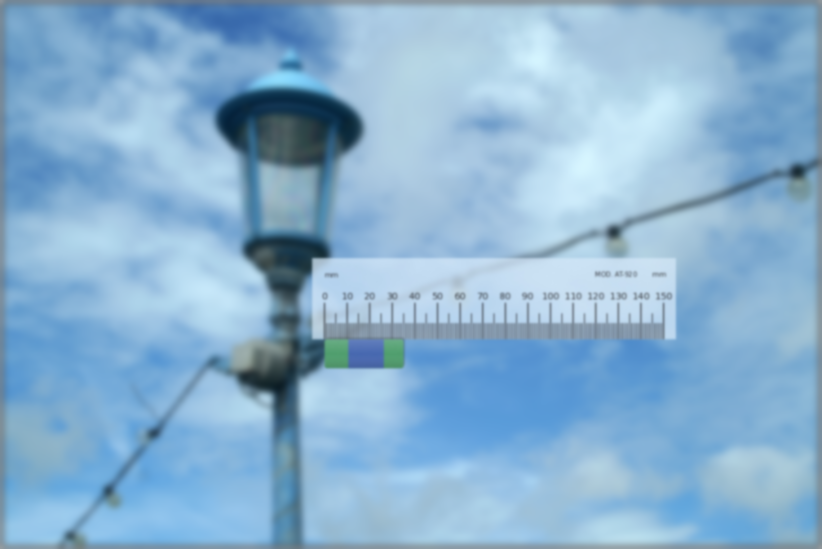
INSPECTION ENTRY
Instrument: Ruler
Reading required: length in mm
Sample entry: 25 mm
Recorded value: 35 mm
